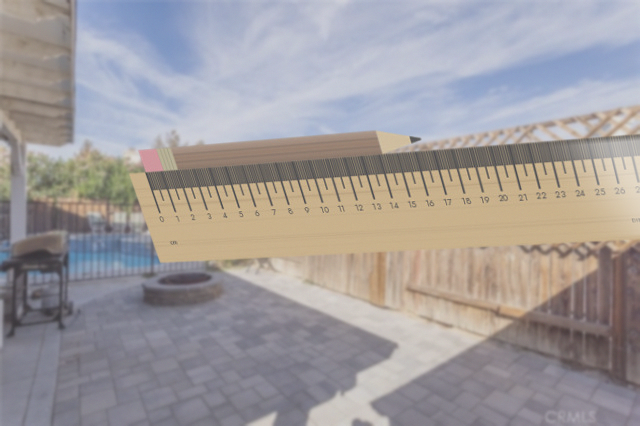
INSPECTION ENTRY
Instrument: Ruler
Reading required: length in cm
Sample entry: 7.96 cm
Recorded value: 16.5 cm
